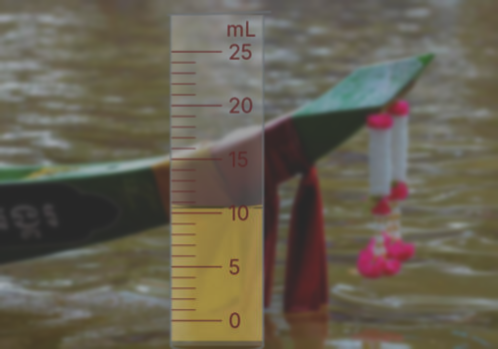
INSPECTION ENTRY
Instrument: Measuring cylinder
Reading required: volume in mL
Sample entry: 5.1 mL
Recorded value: 10.5 mL
